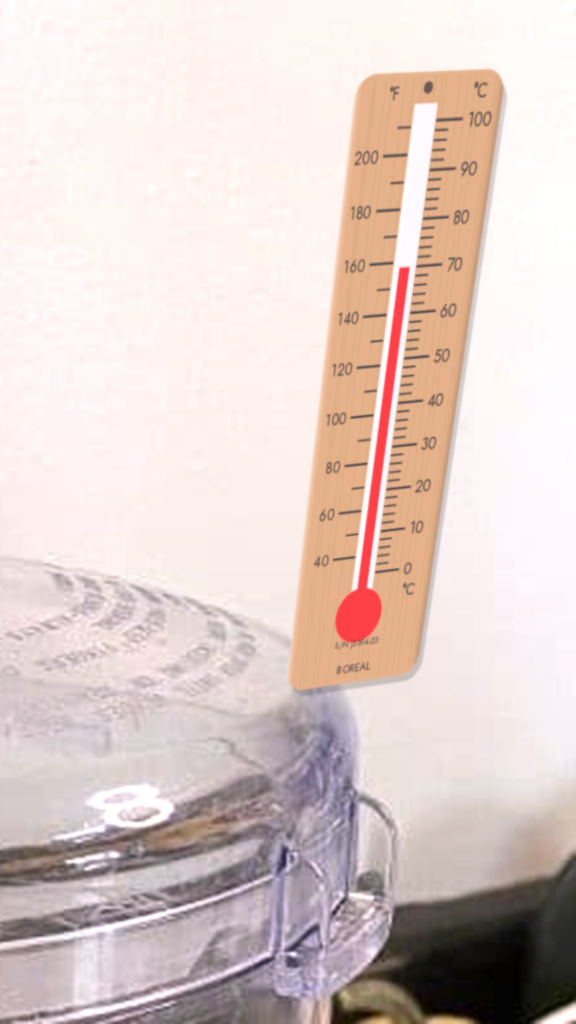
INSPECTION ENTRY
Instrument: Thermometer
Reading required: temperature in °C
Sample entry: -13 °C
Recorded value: 70 °C
